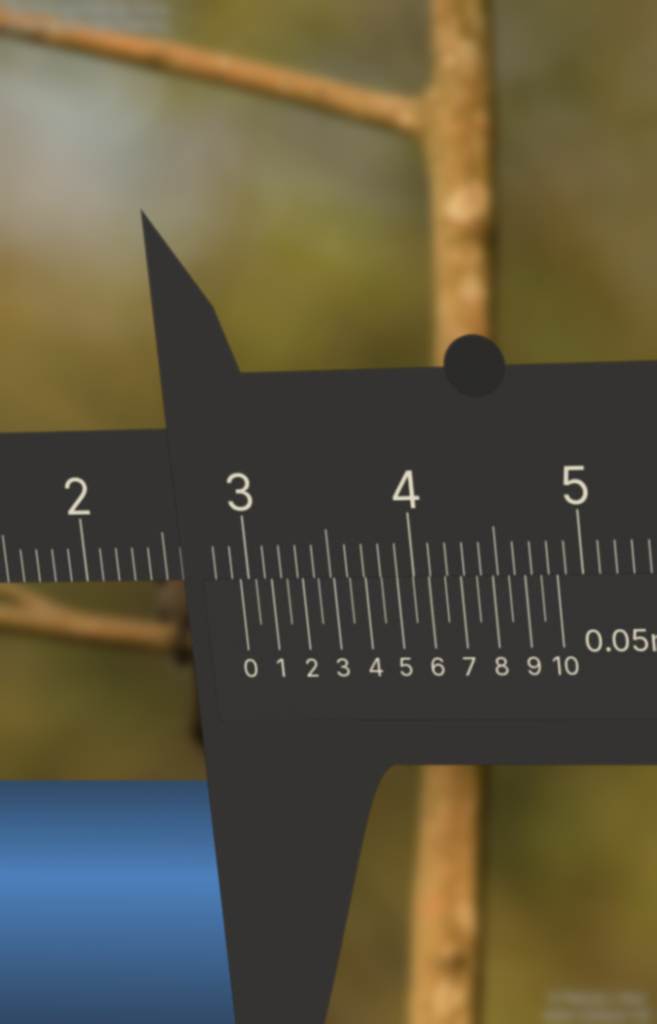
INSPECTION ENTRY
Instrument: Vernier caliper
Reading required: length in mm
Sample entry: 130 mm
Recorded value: 29.5 mm
